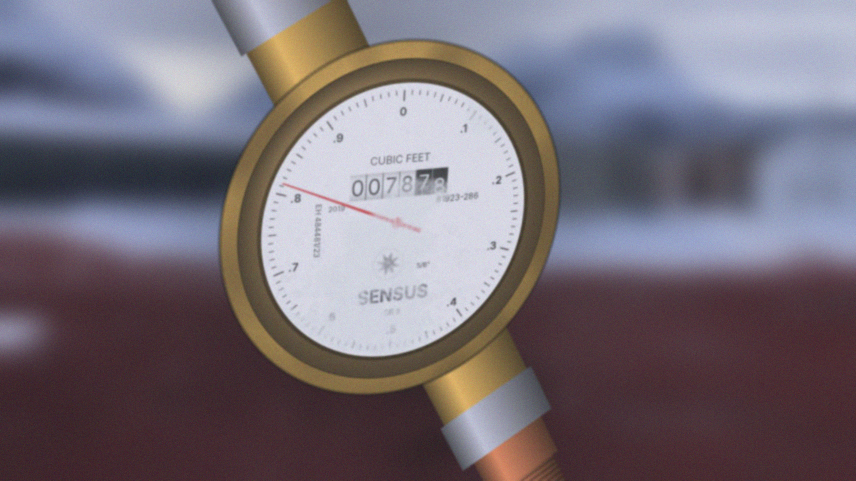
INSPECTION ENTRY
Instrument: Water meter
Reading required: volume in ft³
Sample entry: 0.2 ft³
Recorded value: 7877.81 ft³
